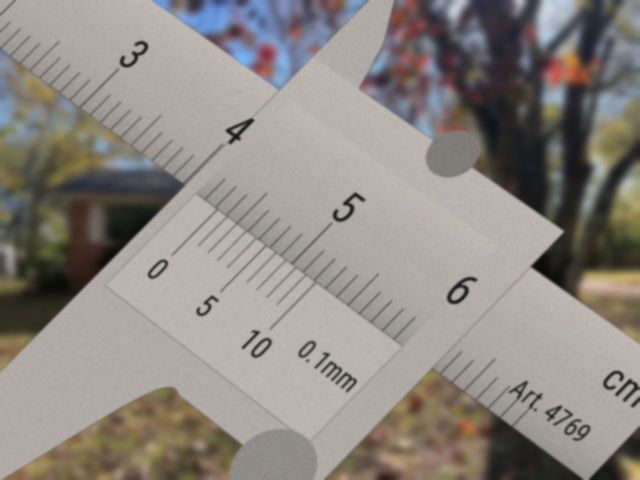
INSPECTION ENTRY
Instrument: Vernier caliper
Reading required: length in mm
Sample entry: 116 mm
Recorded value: 43.2 mm
